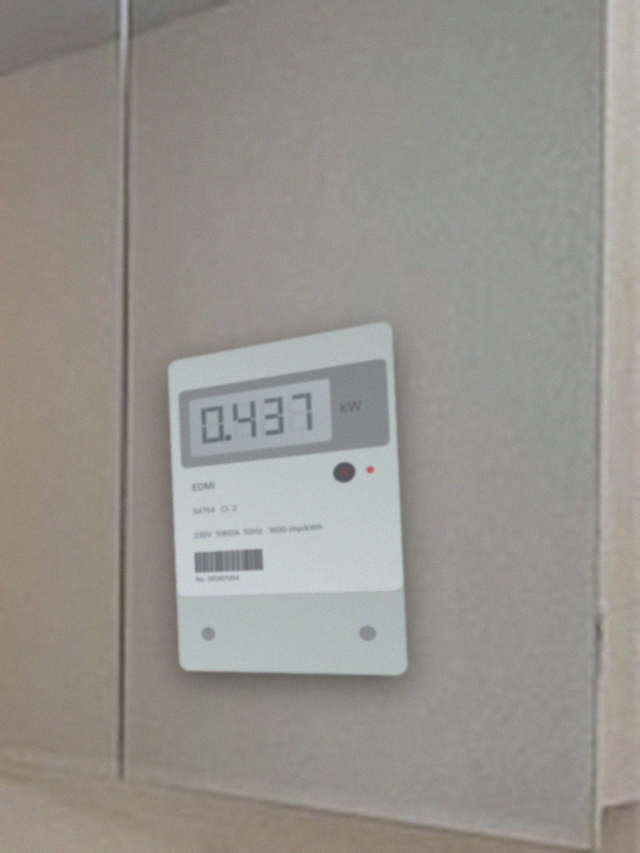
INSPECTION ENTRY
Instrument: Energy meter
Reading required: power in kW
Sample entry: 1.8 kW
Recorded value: 0.437 kW
